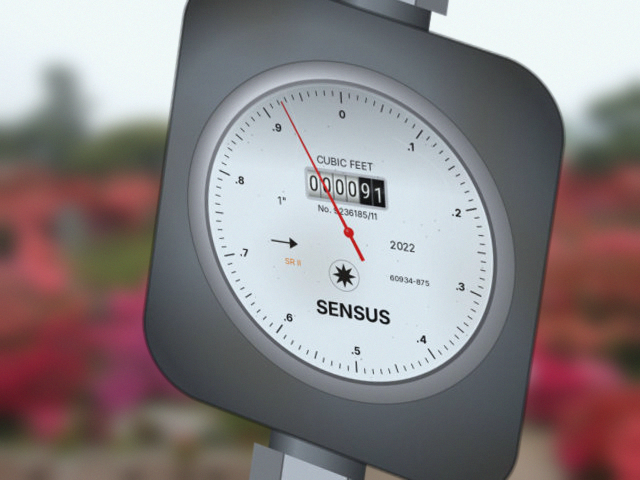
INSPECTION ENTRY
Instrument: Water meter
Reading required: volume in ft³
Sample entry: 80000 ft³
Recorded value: 90.92 ft³
